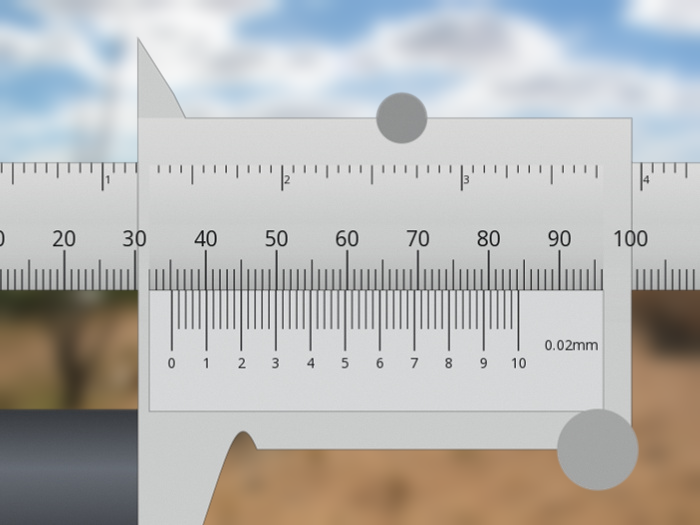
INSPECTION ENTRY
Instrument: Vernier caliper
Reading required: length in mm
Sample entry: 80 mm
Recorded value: 35.2 mm
